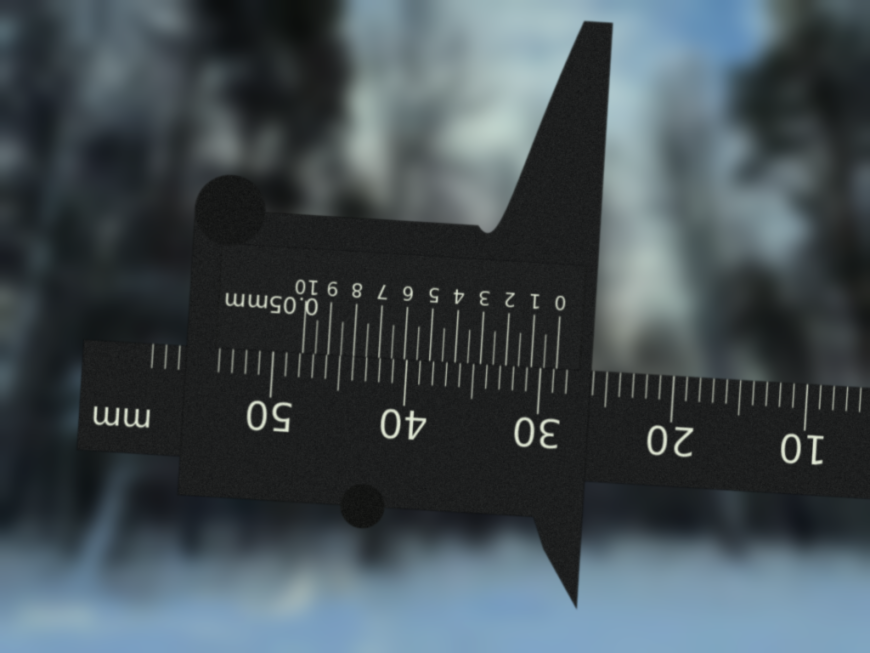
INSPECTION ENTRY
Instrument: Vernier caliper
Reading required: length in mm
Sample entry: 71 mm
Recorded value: 28.8 mm
